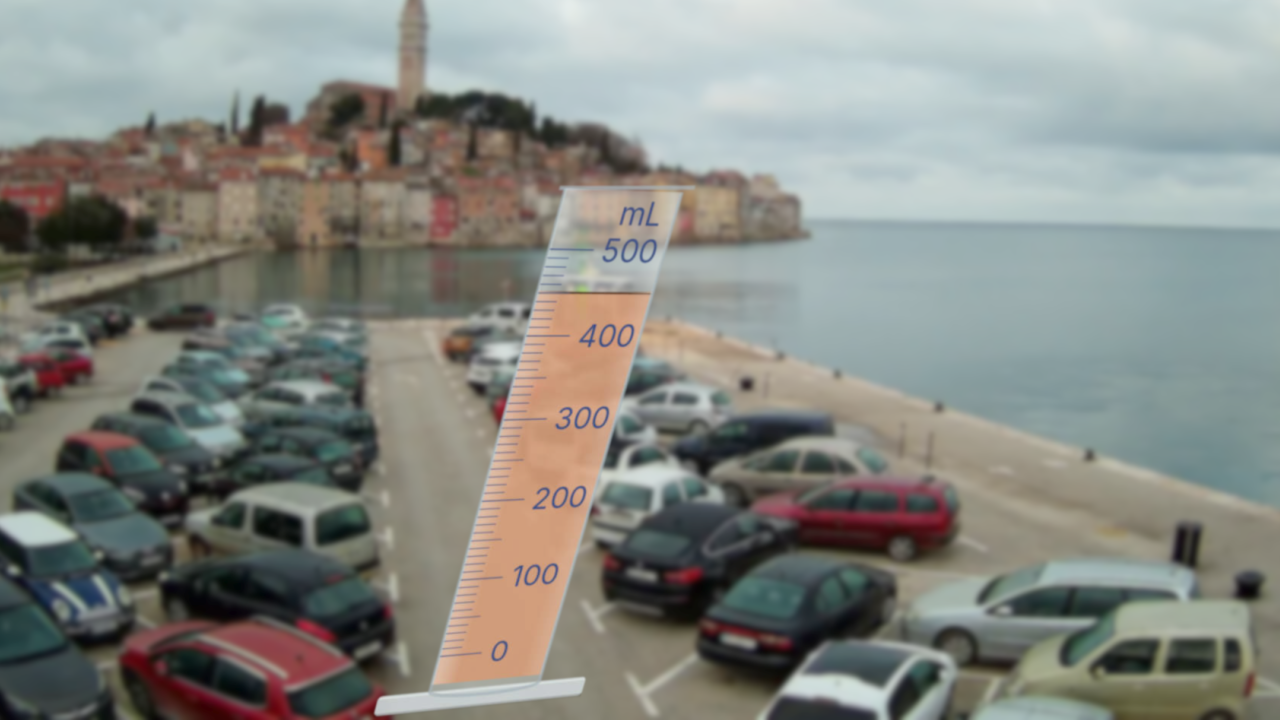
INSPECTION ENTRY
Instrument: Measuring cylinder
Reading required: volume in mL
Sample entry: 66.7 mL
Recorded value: 450 mL
